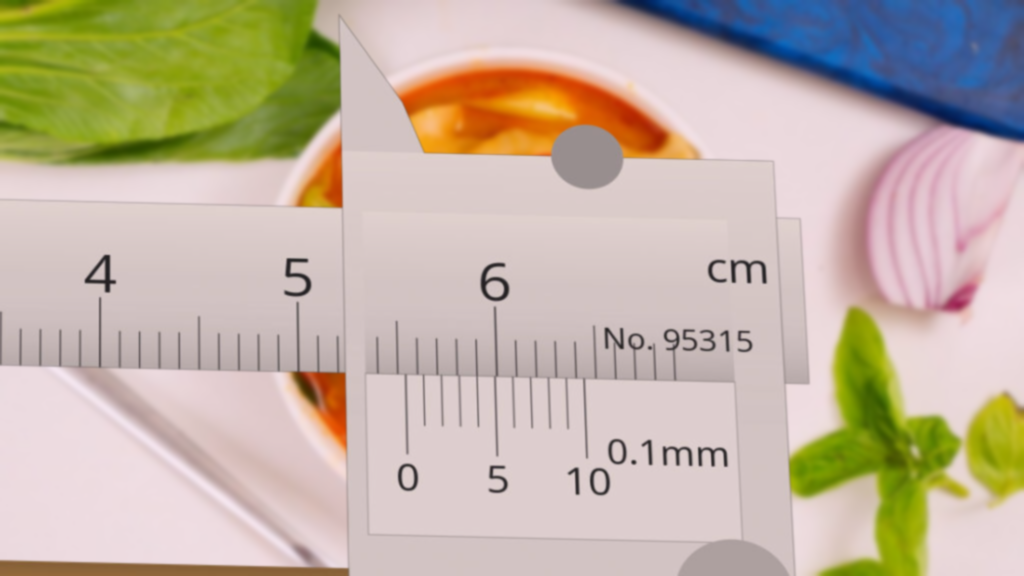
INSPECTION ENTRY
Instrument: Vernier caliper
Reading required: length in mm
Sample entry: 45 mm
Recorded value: 55.4 mm
